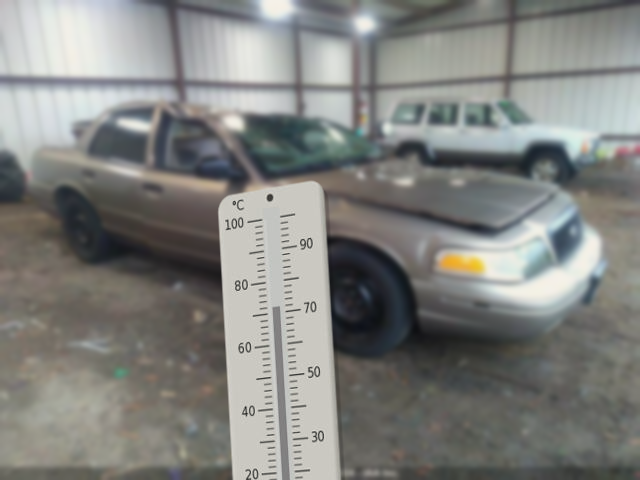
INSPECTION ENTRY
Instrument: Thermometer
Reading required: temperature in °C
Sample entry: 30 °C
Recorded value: 72 °C
